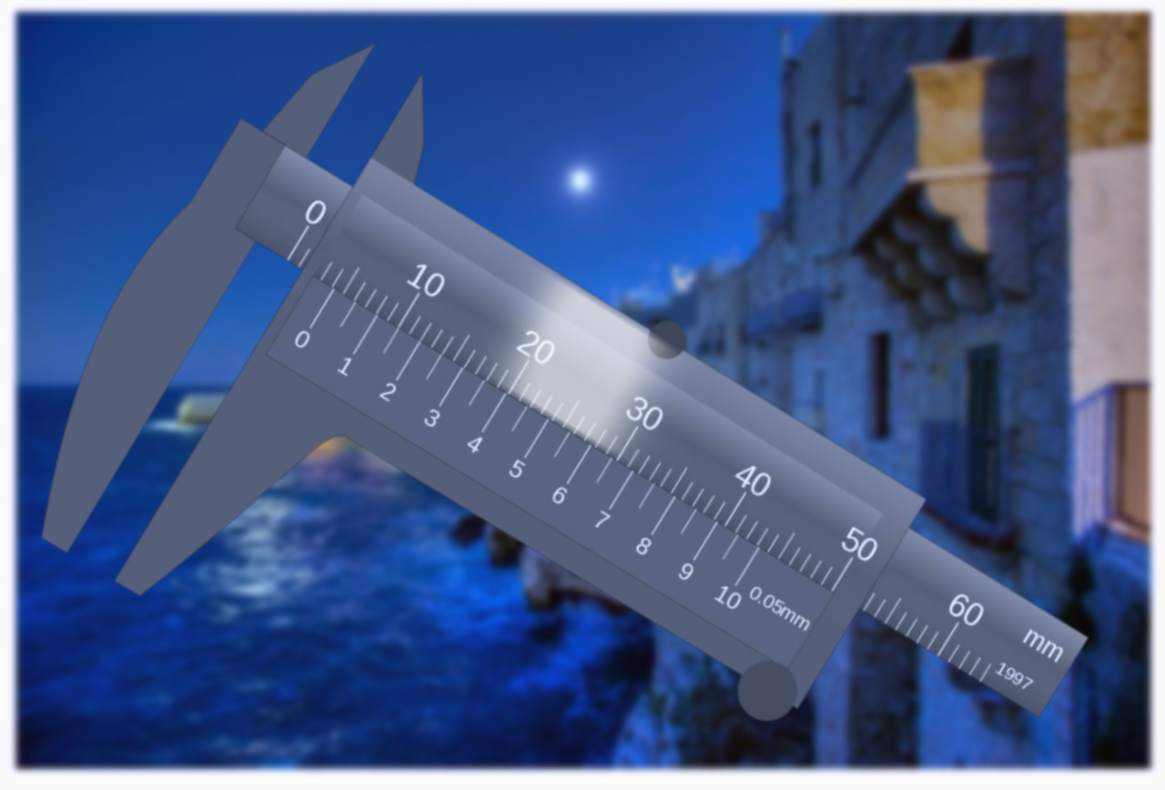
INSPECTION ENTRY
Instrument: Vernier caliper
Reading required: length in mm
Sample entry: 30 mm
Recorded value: 4.2 mm
